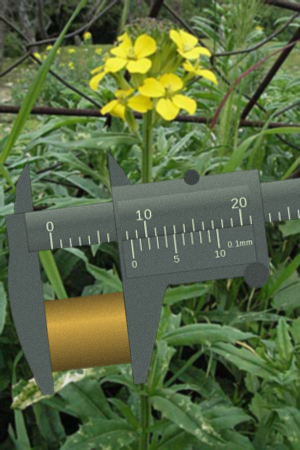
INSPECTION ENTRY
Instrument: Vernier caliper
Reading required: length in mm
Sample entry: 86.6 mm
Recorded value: 8.4 mm
